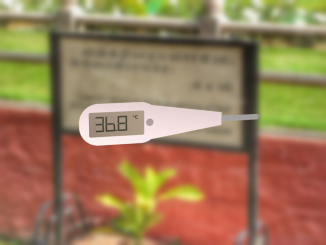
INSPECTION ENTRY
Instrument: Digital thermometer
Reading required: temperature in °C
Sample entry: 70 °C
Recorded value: 36.8 °C
